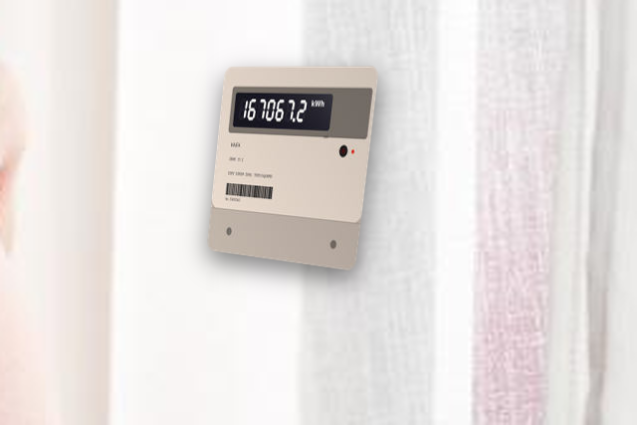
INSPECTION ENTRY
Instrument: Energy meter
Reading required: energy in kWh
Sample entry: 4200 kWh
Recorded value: 167067.2 kWh
